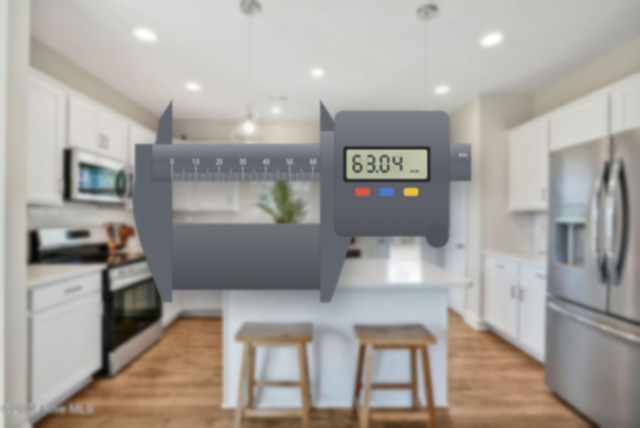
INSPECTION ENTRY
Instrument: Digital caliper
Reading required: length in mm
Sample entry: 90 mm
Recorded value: 63.04 mm
